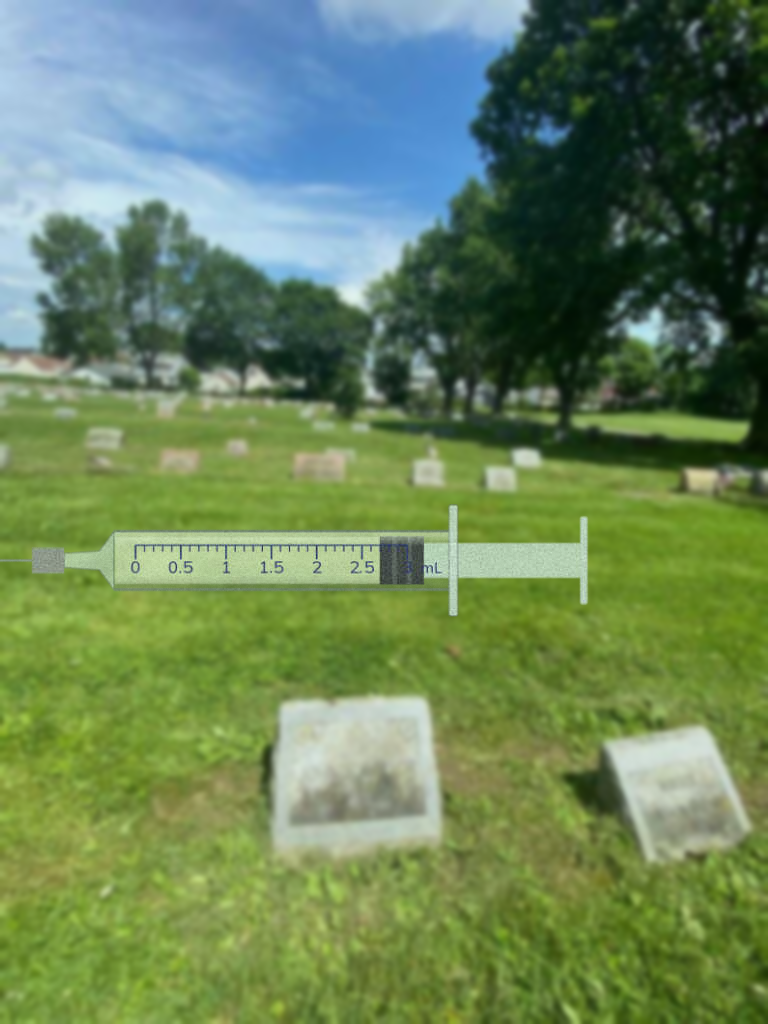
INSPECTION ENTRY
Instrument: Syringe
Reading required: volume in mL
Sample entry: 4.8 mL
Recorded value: 2.7 mL
